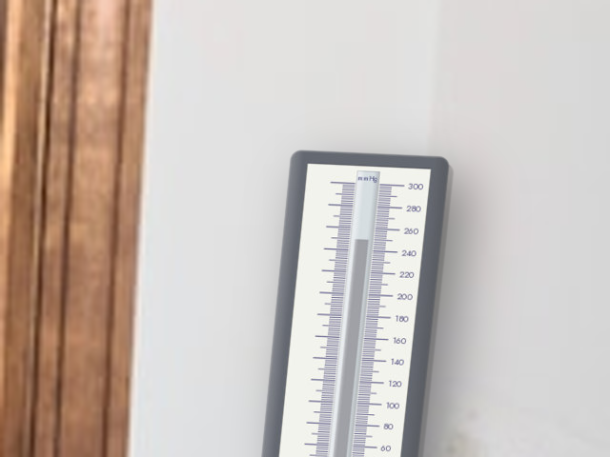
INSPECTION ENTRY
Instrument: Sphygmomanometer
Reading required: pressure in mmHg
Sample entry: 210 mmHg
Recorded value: 250 mmHg
